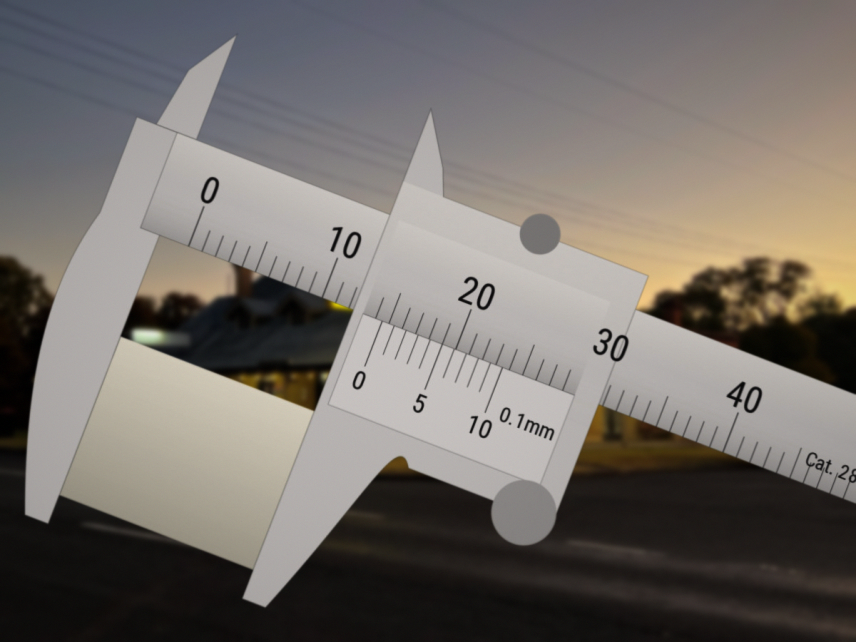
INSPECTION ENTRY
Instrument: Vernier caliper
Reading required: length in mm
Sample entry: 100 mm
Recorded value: 14.5 mm
